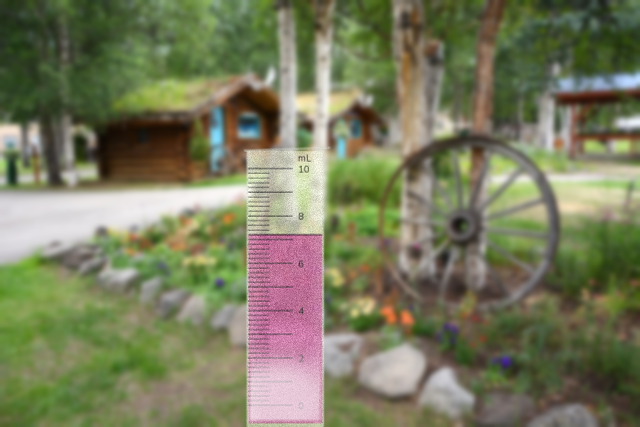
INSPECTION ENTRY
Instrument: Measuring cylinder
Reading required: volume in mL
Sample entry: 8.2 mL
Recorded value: 7.2 mL
